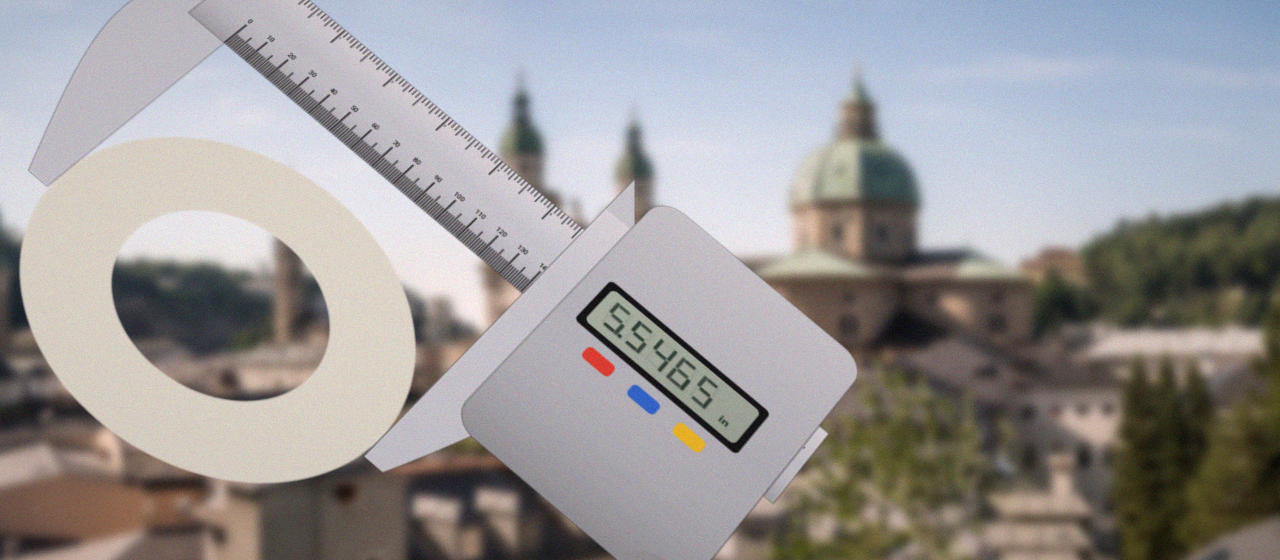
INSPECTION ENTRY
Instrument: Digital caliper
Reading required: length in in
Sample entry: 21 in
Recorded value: 5.5465 in
